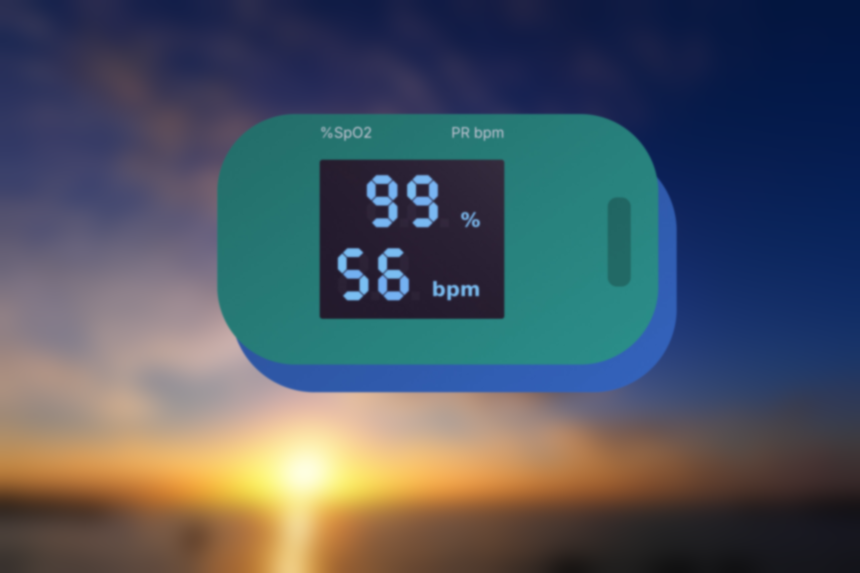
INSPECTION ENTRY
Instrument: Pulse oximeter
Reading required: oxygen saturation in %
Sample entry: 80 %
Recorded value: 99 %
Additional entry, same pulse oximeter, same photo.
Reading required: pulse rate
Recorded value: 56 bpm
